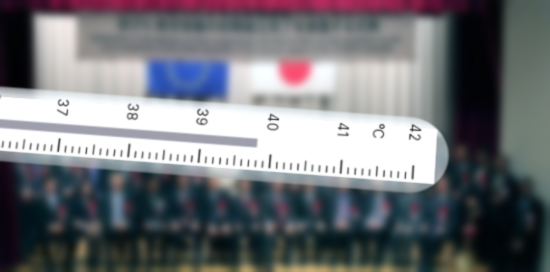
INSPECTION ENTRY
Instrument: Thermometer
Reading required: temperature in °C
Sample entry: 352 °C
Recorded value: 39.8 °C
